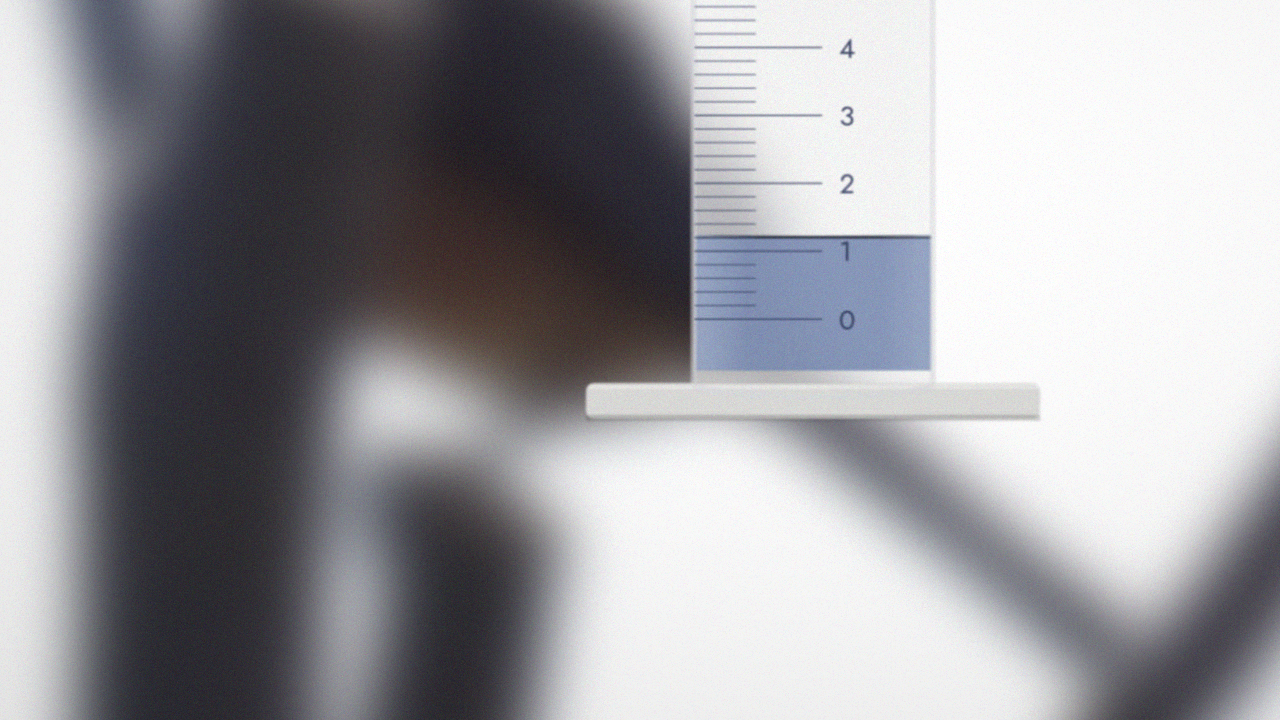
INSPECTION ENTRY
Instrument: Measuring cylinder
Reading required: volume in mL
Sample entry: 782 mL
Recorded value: 1.2 mL
